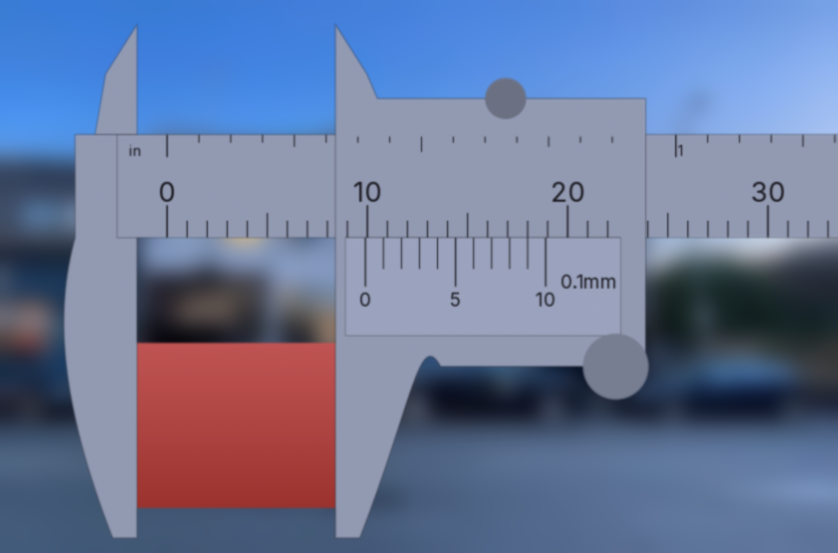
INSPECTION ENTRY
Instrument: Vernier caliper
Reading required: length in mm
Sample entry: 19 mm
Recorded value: 9.9 mm
